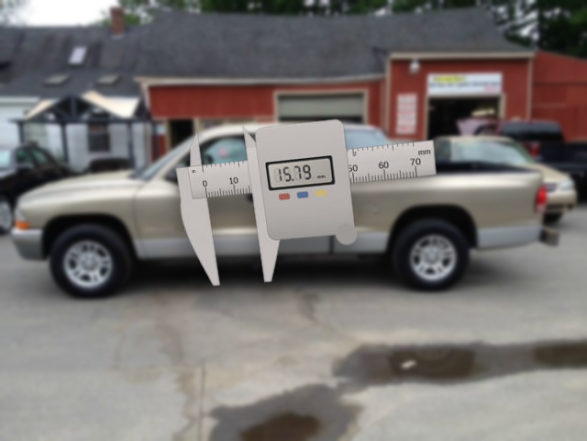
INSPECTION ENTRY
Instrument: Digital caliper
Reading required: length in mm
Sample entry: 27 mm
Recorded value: 15.79 mm
